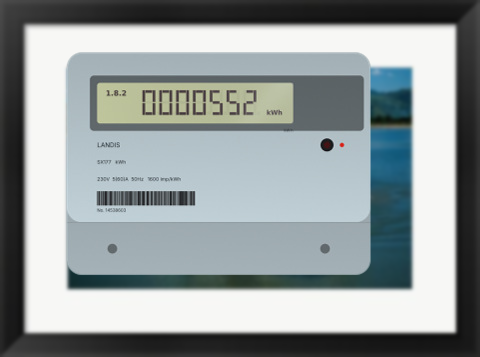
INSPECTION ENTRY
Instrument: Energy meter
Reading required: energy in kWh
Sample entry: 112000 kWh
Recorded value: 552 kWh
